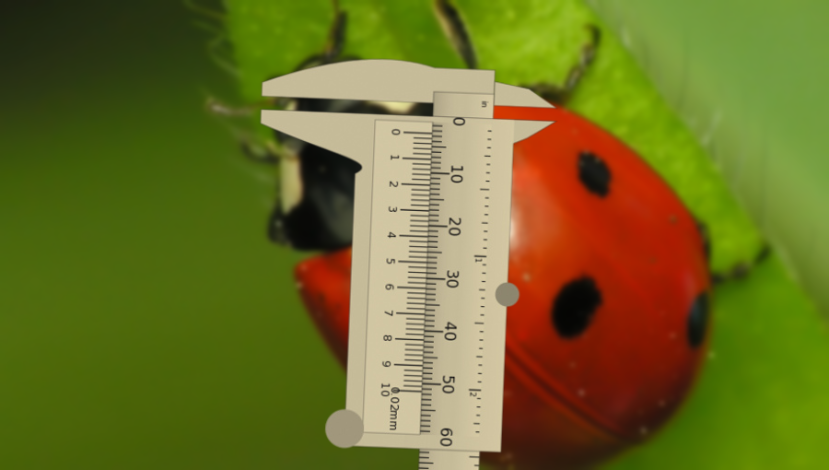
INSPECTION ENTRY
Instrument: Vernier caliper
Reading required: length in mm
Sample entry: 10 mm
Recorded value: 2.5 mm
